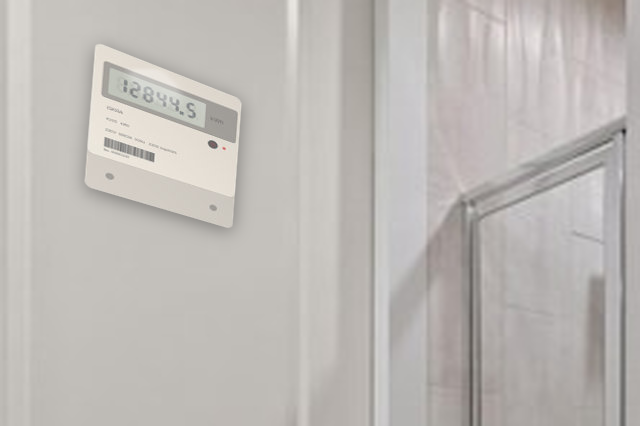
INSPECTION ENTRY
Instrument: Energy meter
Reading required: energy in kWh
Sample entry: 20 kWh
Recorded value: 12844.5 kWh
